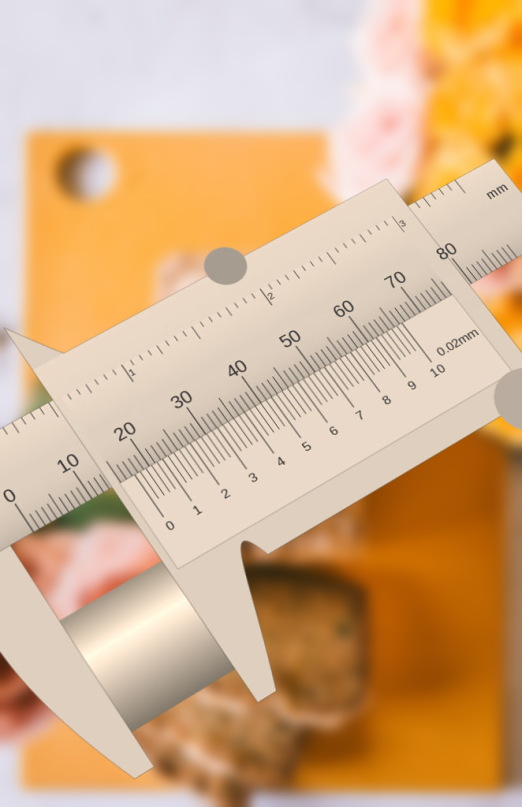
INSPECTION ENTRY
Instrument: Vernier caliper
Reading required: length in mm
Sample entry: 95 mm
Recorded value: 17.4 mm
